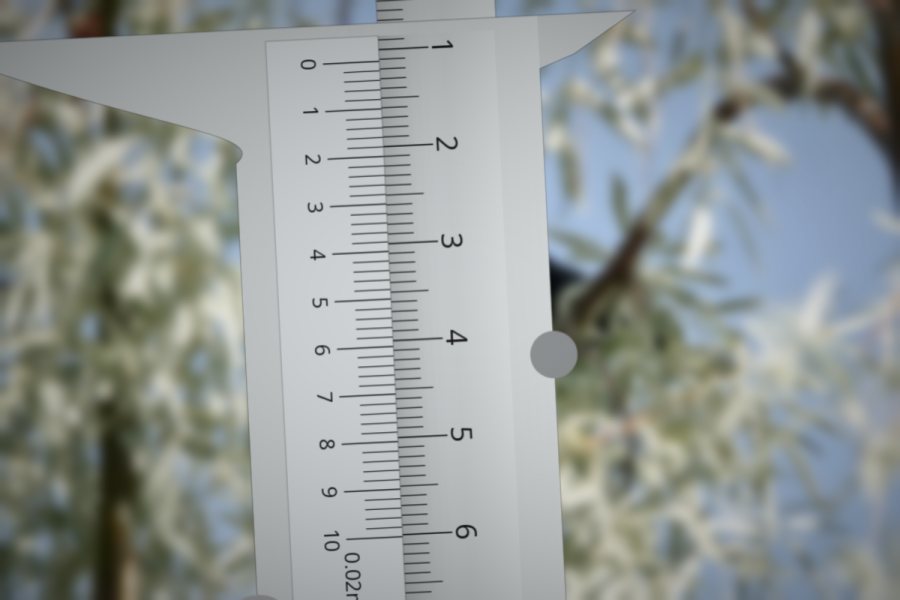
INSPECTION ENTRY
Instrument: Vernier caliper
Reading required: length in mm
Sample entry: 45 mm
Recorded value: 11.2 mm
